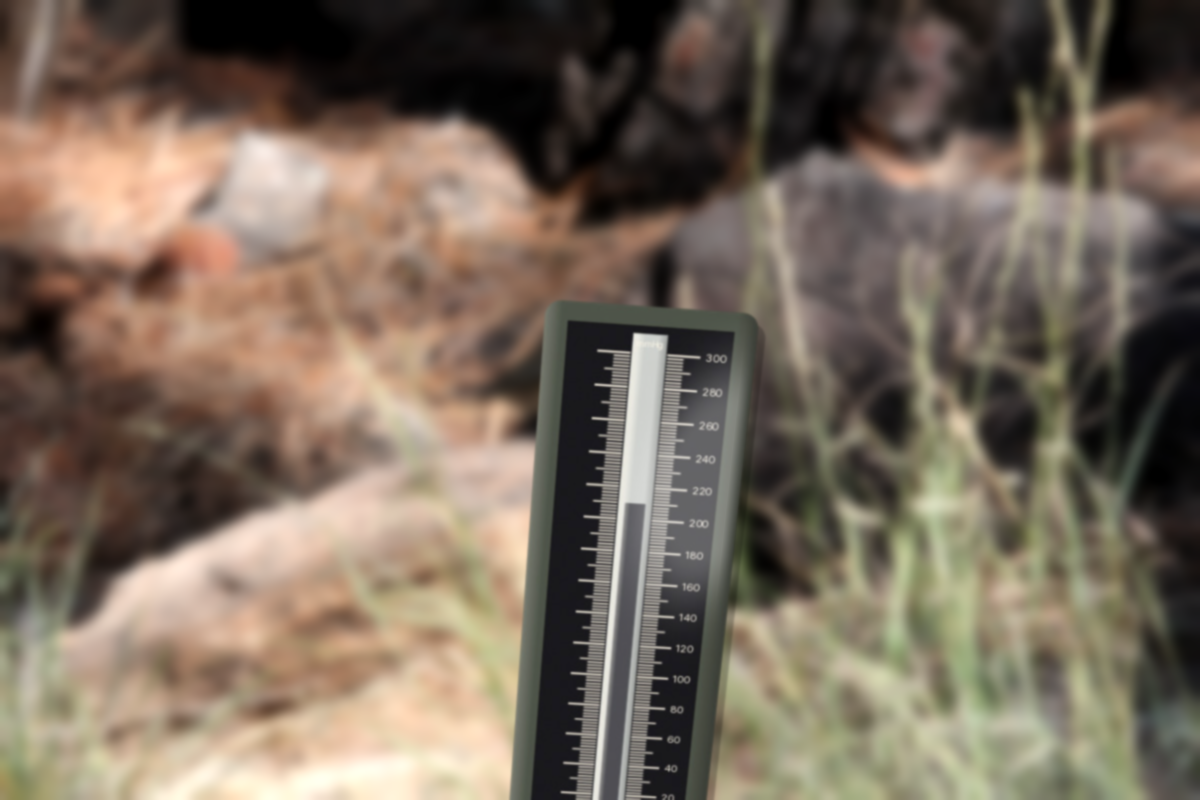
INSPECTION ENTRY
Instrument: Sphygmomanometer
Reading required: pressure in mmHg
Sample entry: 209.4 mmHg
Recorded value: 210 mmHg
